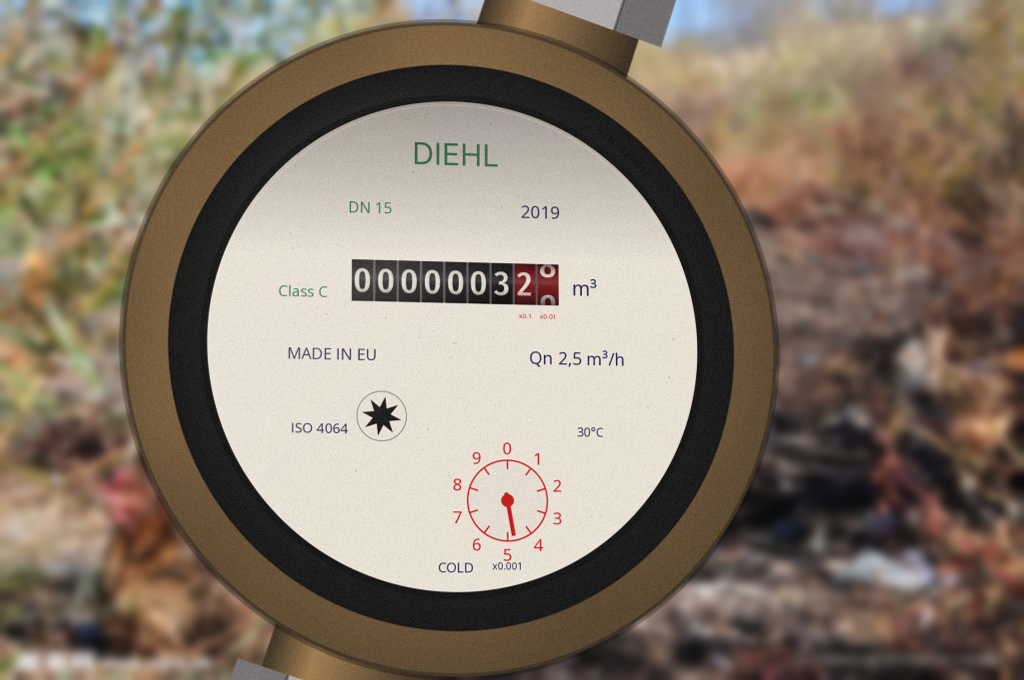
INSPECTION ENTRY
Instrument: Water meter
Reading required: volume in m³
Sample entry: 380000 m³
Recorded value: 3.284 m³
